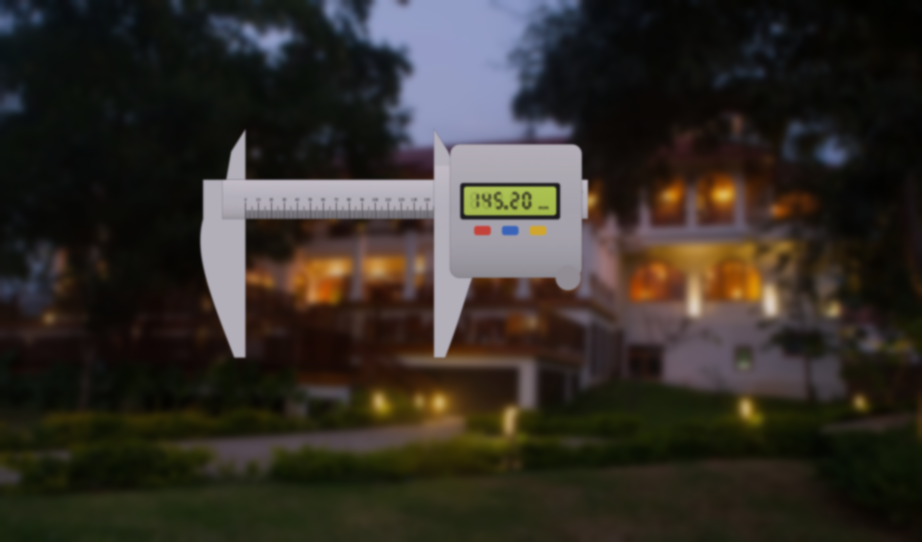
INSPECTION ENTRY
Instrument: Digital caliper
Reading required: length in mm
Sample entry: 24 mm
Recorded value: 145.20 mm
